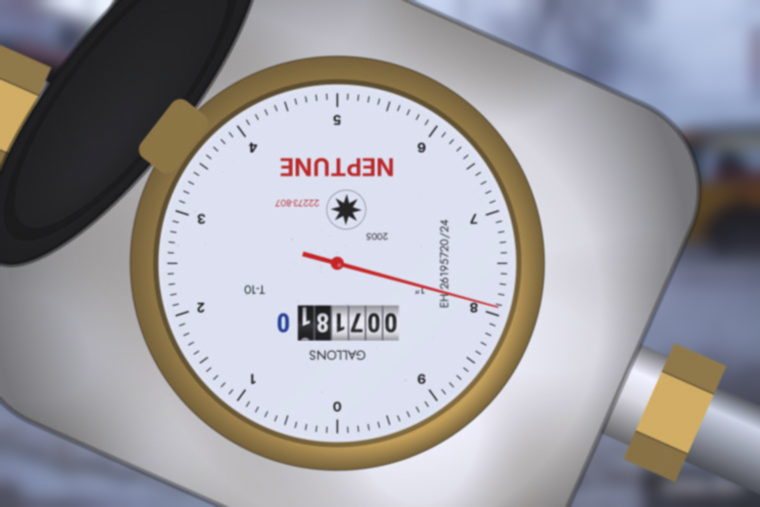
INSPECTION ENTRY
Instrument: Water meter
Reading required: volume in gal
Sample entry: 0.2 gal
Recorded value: 71807.9 gal
